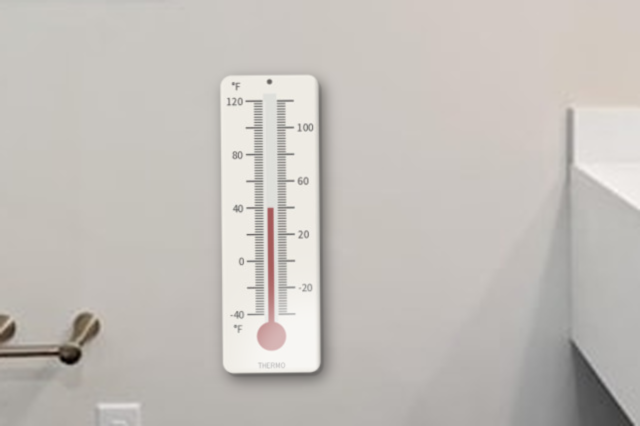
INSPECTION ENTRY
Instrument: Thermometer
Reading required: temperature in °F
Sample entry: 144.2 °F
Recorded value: 40 °F
